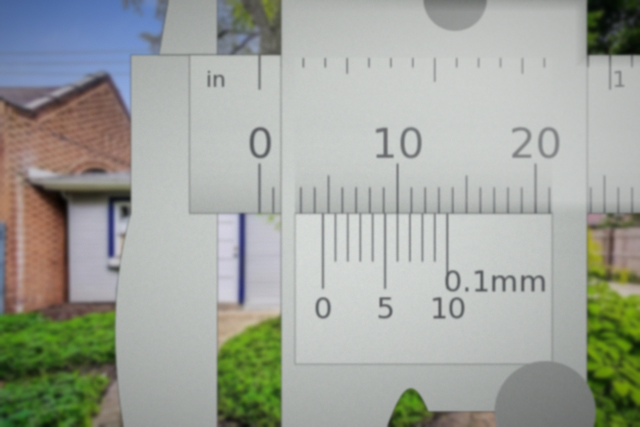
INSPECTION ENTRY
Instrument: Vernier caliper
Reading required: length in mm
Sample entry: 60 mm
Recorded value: 4.6 mm
